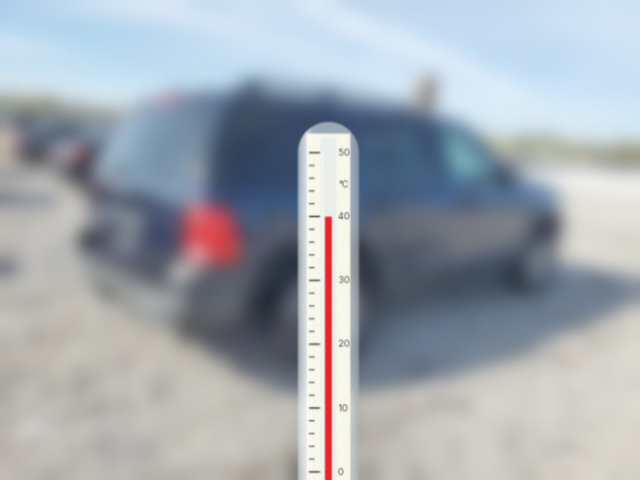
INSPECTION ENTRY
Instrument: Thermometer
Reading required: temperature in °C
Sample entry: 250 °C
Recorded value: 40 °C
